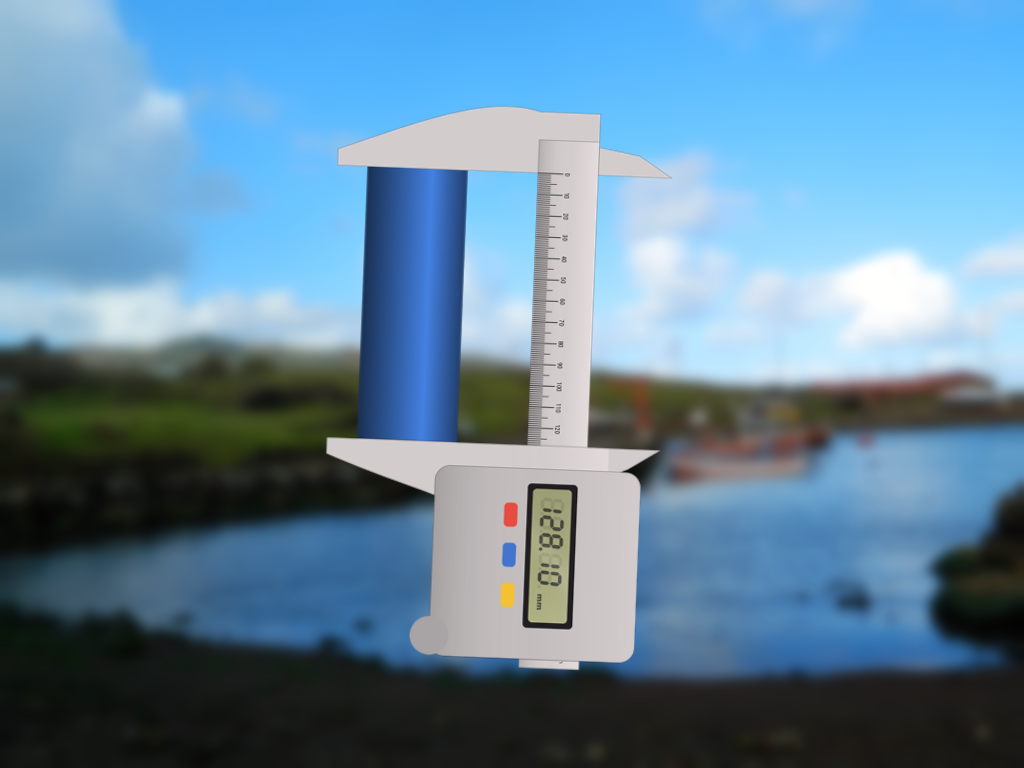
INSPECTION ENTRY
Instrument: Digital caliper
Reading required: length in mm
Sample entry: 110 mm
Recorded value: 128.10 mm
